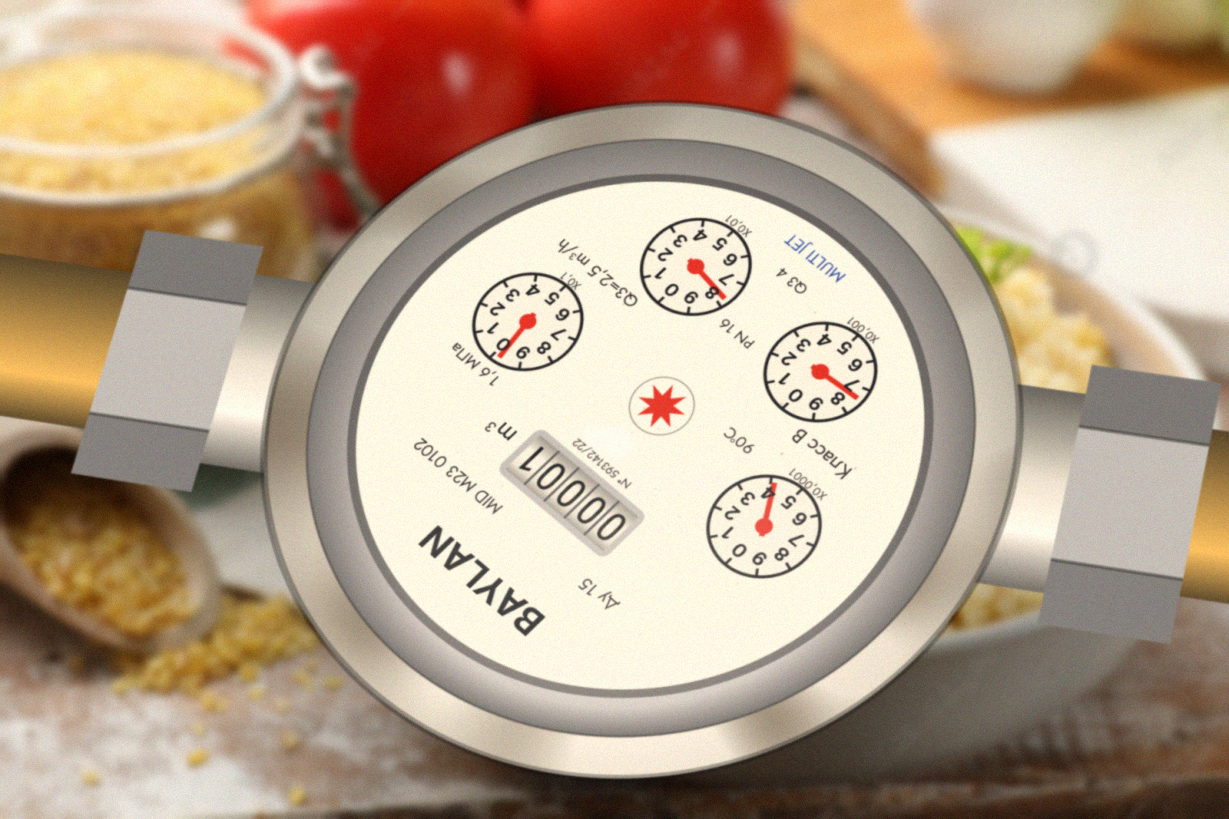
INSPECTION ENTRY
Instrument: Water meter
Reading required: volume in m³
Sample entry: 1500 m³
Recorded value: 0.9774 m³
